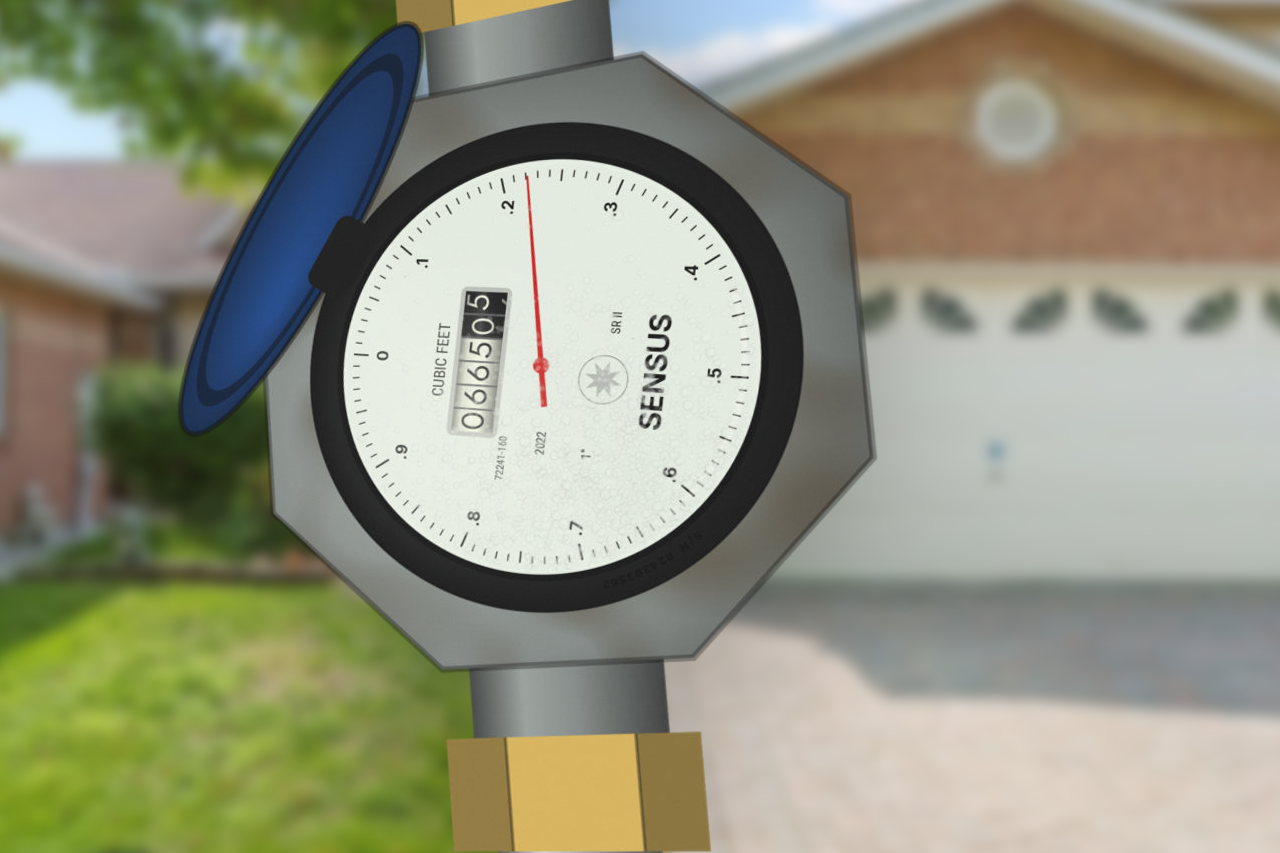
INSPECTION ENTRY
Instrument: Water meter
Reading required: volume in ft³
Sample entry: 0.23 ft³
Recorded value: 66505.22 ft³
